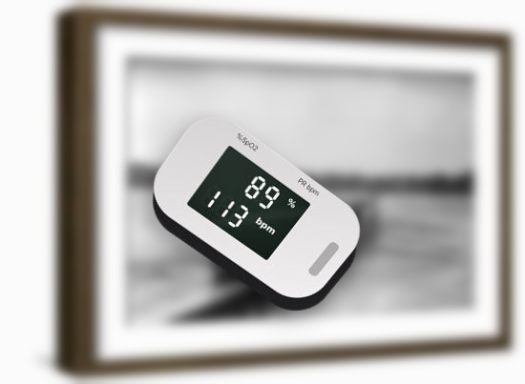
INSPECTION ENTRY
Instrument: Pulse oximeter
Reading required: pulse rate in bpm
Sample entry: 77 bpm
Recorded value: 113 bpm
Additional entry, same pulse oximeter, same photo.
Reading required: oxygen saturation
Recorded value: 89 %
